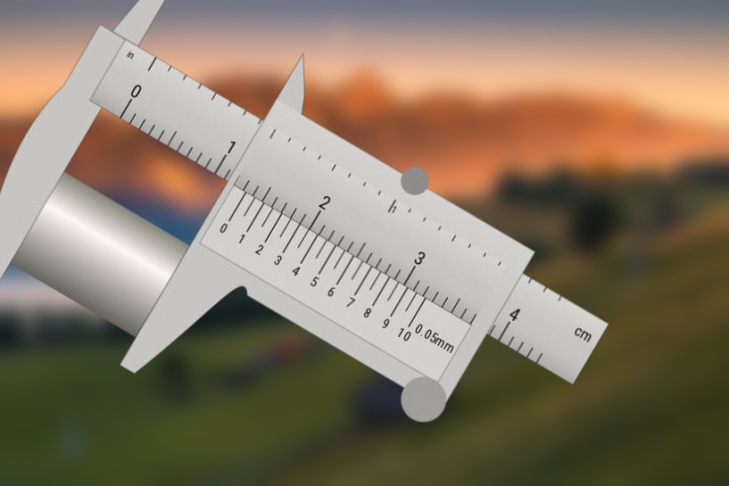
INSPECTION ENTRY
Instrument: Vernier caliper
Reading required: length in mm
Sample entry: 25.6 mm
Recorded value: 13.3 mm
